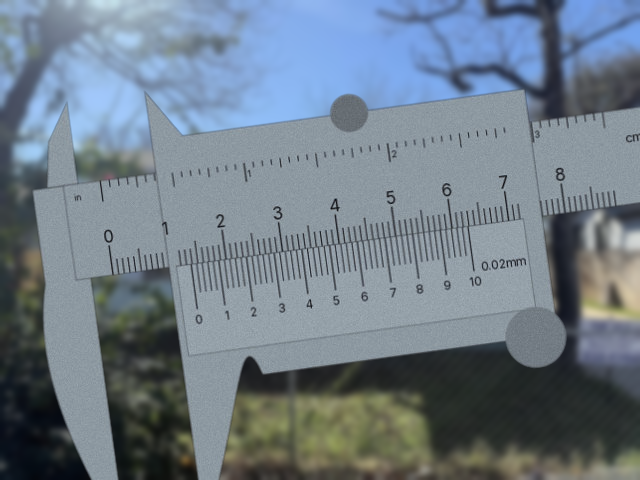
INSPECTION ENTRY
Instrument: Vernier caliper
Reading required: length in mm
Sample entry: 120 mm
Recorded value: 13.8 mm
